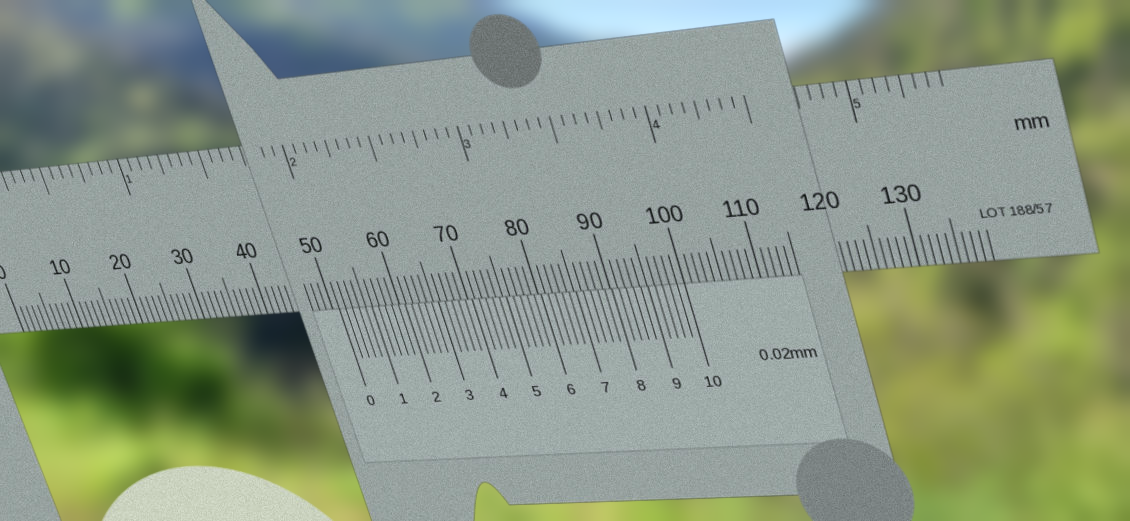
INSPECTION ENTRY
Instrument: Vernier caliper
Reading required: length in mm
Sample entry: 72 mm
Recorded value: 51.0 mm
